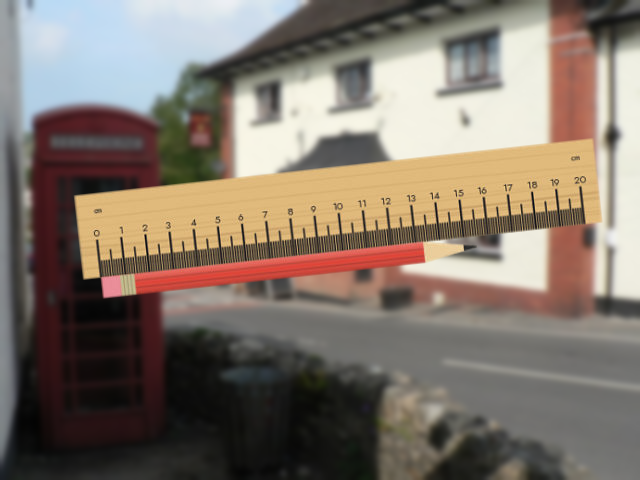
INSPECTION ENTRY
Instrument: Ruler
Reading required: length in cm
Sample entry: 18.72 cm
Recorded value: 15.5 cm
